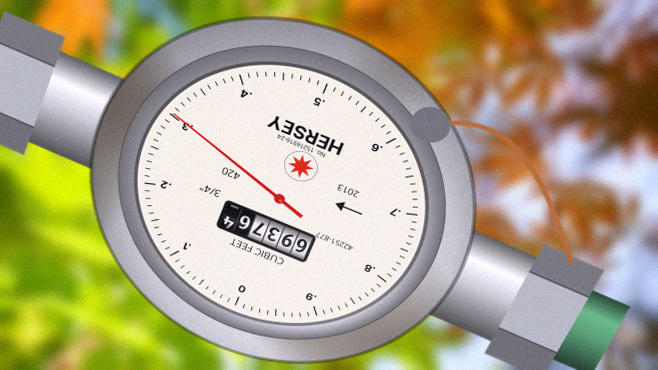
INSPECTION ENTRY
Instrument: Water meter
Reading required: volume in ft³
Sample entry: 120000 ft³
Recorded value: 693764.30 ft³
